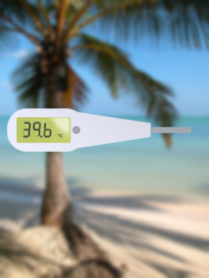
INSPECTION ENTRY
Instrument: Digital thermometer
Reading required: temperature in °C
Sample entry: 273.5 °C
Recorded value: 39.6 °C
